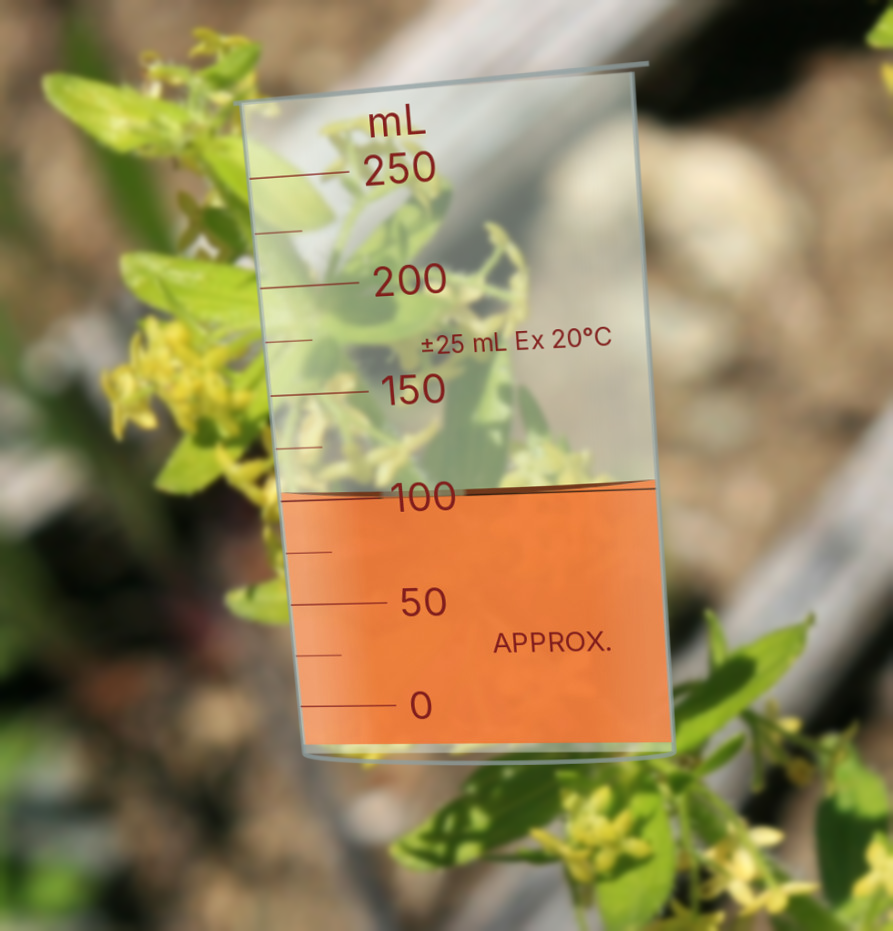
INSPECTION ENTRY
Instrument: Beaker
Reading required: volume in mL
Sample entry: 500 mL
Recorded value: 100 mL
